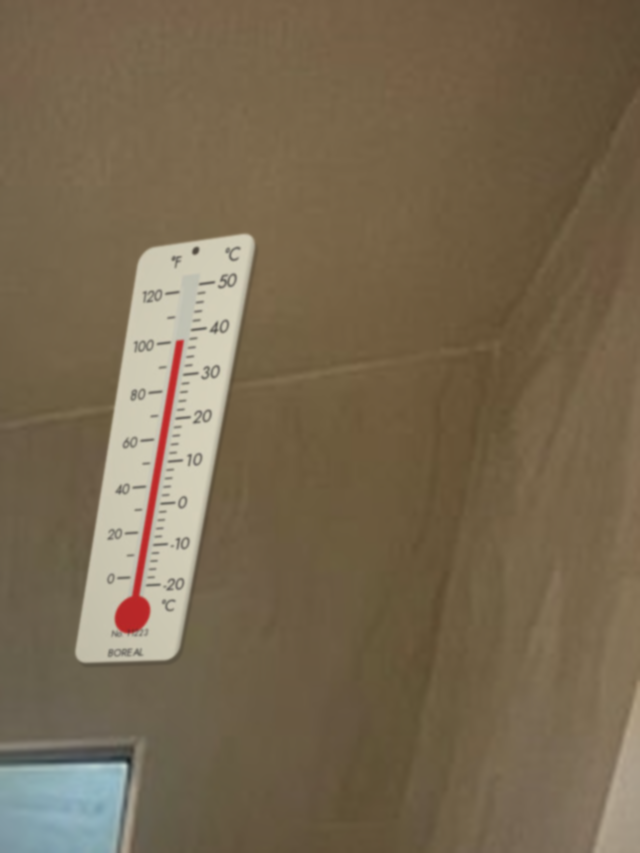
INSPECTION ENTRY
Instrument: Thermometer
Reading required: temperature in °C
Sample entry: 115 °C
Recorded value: 38 °C
